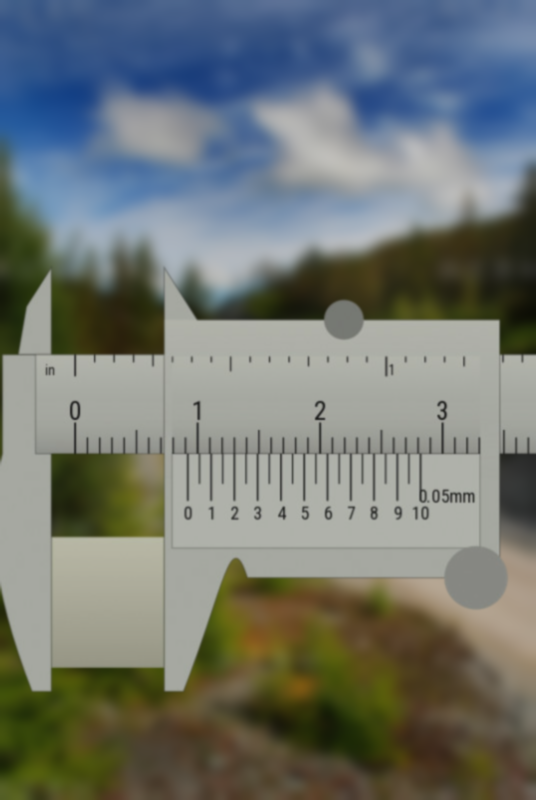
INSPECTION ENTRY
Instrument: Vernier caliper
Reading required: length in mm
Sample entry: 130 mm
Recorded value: 9.2 mm
